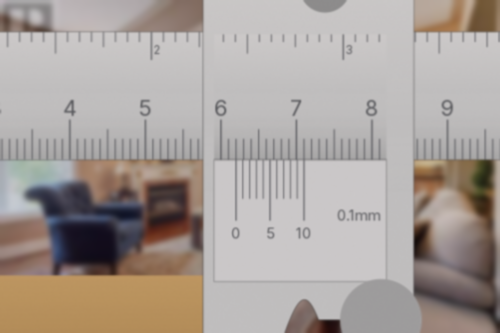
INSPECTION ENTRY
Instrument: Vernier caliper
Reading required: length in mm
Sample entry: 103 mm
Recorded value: 62.0 mm
